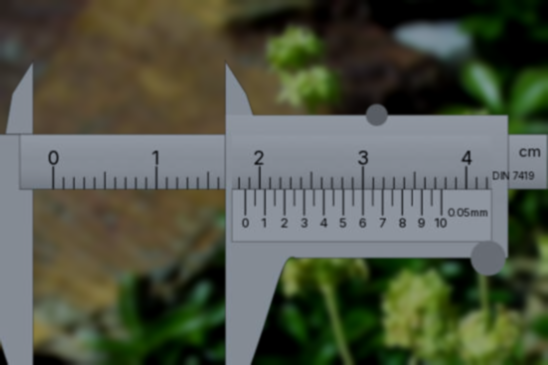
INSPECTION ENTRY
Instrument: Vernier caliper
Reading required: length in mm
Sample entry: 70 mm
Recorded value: 18.6 mm
